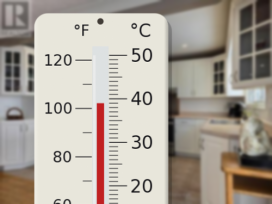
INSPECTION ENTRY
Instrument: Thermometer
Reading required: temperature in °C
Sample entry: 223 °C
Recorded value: 39 °C
